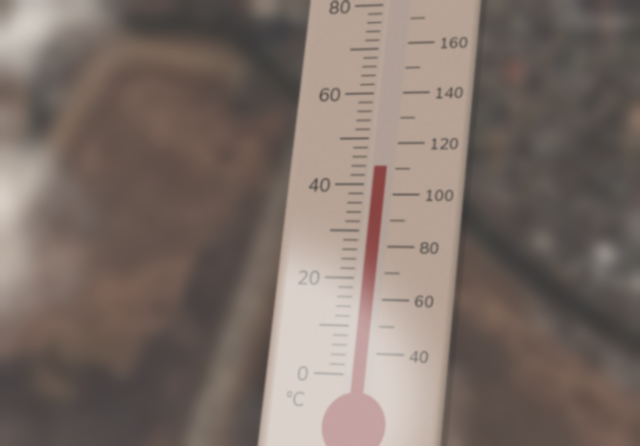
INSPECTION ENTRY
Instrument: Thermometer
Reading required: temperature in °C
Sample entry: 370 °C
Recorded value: 44 °C
